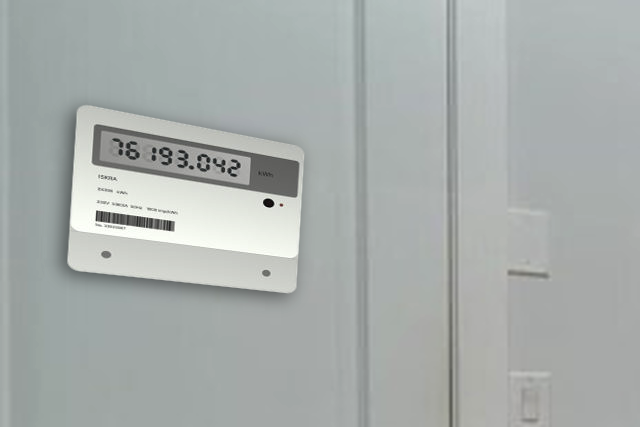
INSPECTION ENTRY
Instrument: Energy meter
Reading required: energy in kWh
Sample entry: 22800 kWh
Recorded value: 76193.042 kWh
